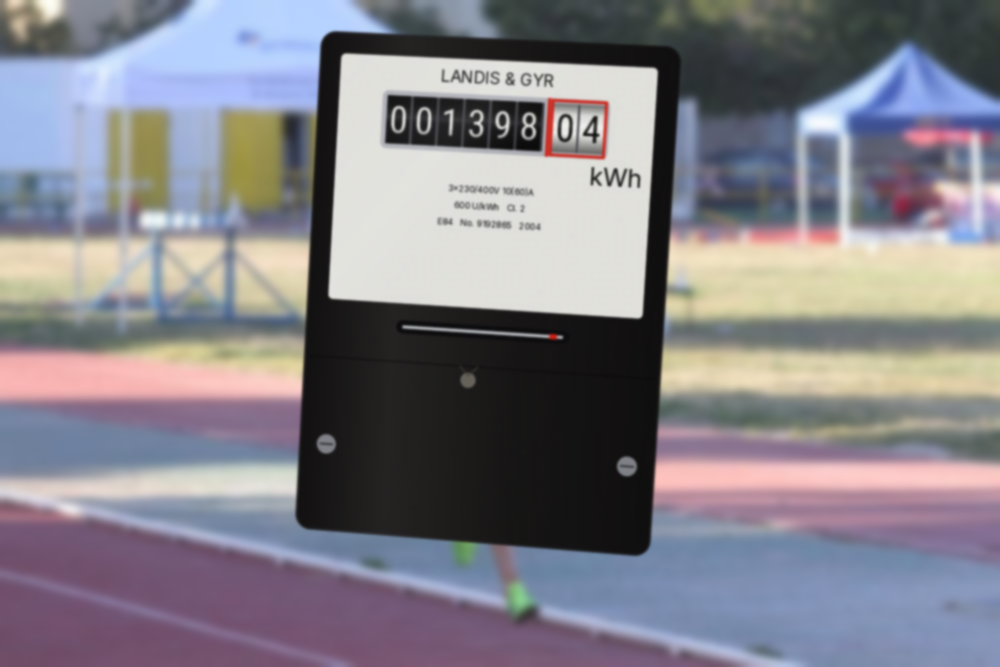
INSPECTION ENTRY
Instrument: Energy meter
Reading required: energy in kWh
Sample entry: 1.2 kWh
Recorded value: 1398.04 kWh
